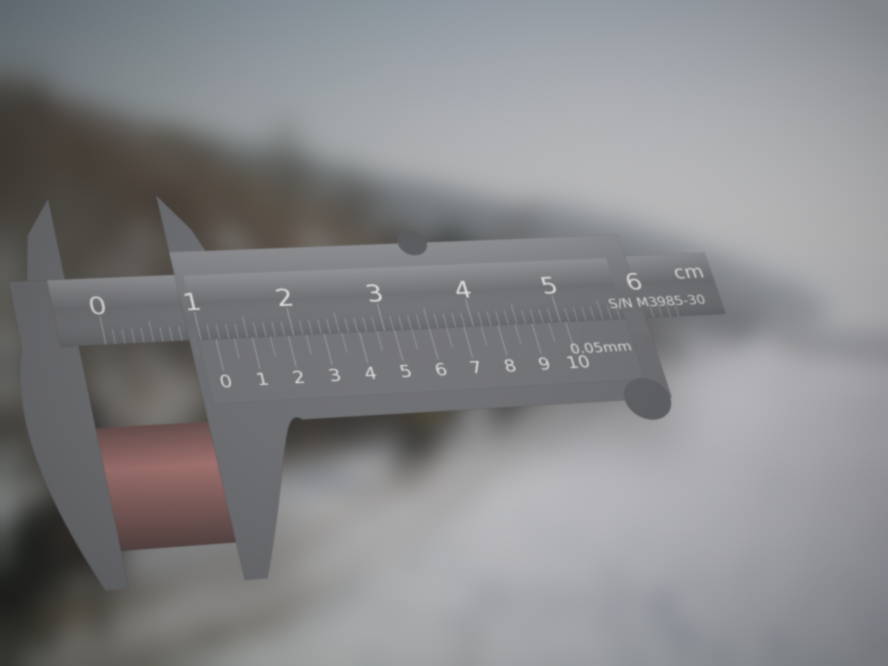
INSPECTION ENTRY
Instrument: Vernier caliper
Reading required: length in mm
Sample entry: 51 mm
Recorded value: 11.6 mm
